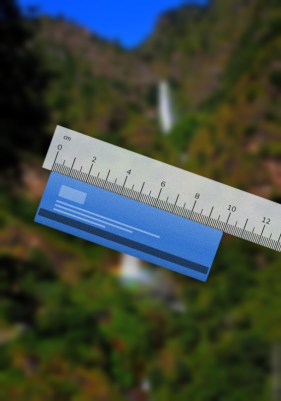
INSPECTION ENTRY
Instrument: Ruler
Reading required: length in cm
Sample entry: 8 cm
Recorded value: 10 cm
